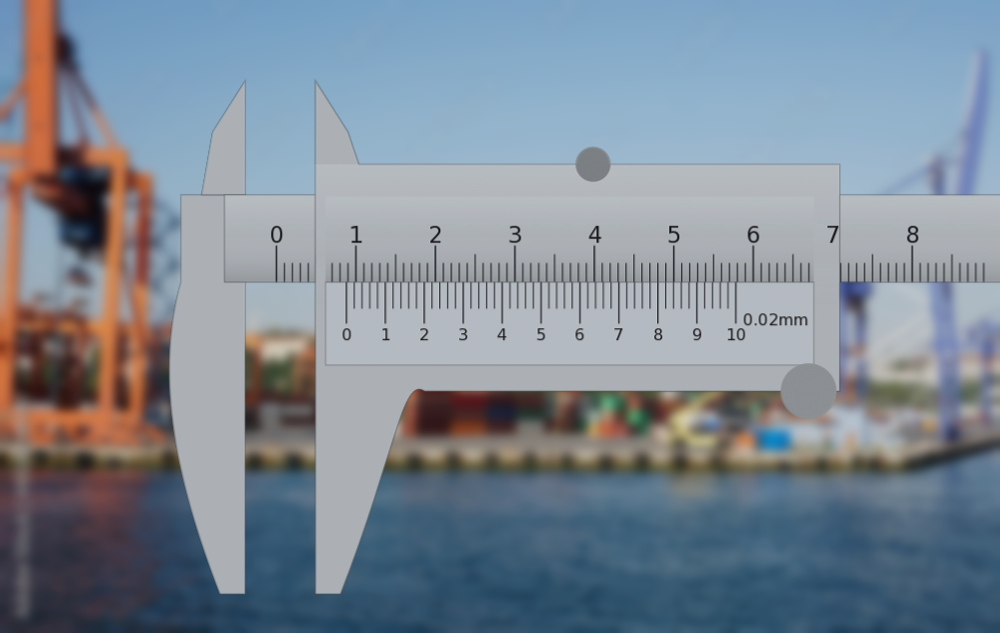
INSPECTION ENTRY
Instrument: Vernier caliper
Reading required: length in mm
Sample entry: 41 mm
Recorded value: 8.8 mm
